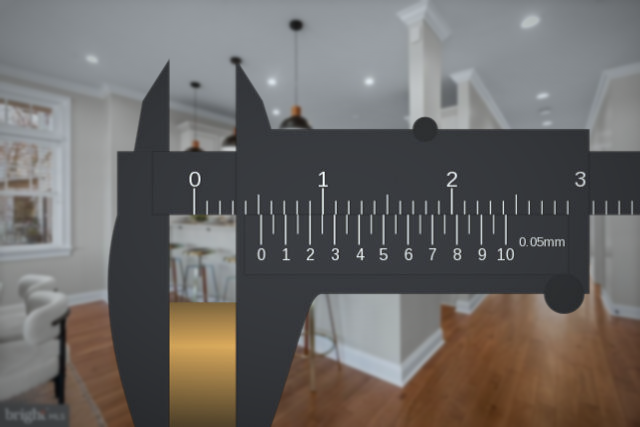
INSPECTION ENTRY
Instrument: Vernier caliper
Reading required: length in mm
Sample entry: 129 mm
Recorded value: 5.2 mm
